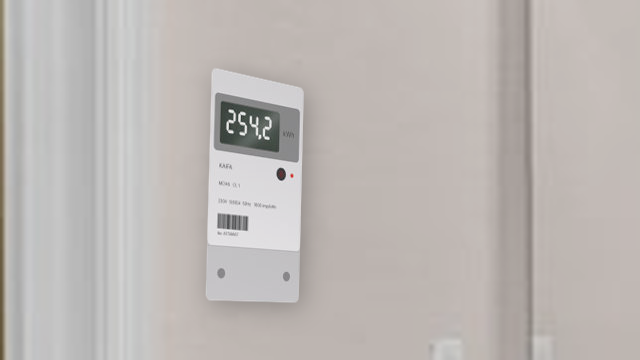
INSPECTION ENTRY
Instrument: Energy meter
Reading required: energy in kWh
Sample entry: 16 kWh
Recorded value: 254.2 kWh
